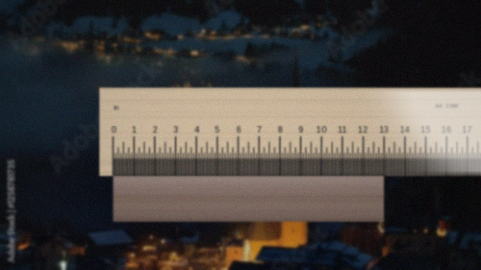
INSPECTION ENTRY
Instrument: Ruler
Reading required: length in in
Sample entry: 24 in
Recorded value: 13 in
